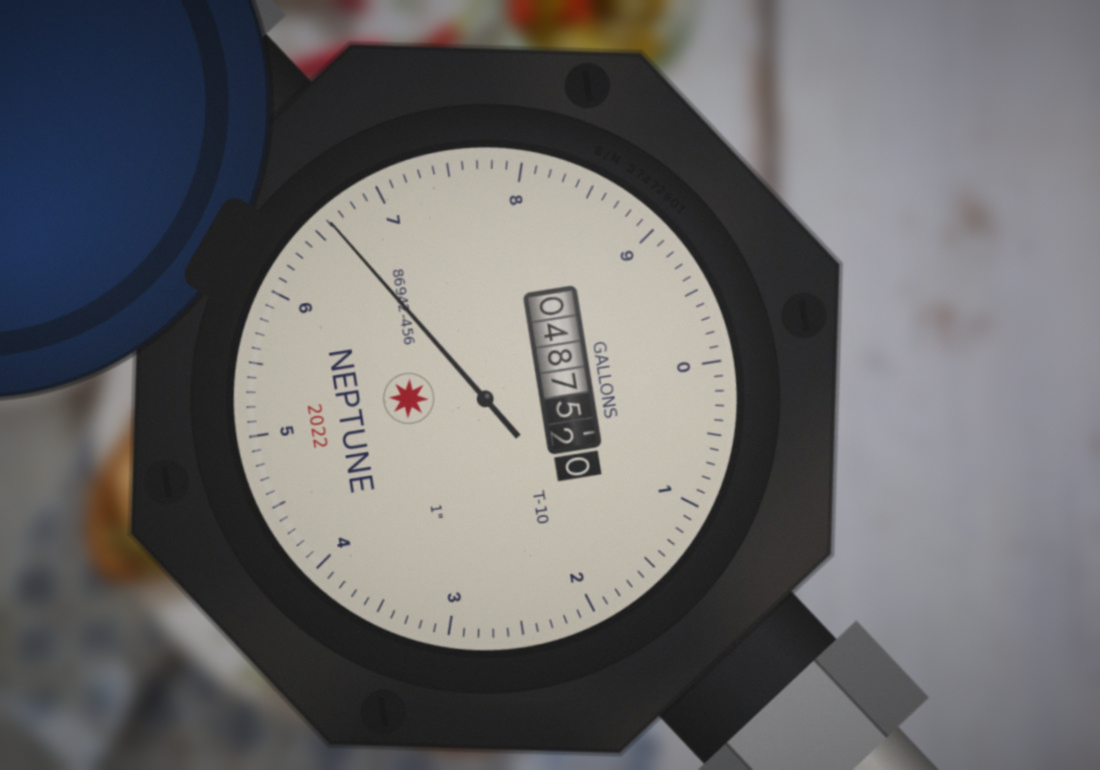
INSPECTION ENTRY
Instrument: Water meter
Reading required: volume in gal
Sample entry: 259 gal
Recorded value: 487516.6 gal
